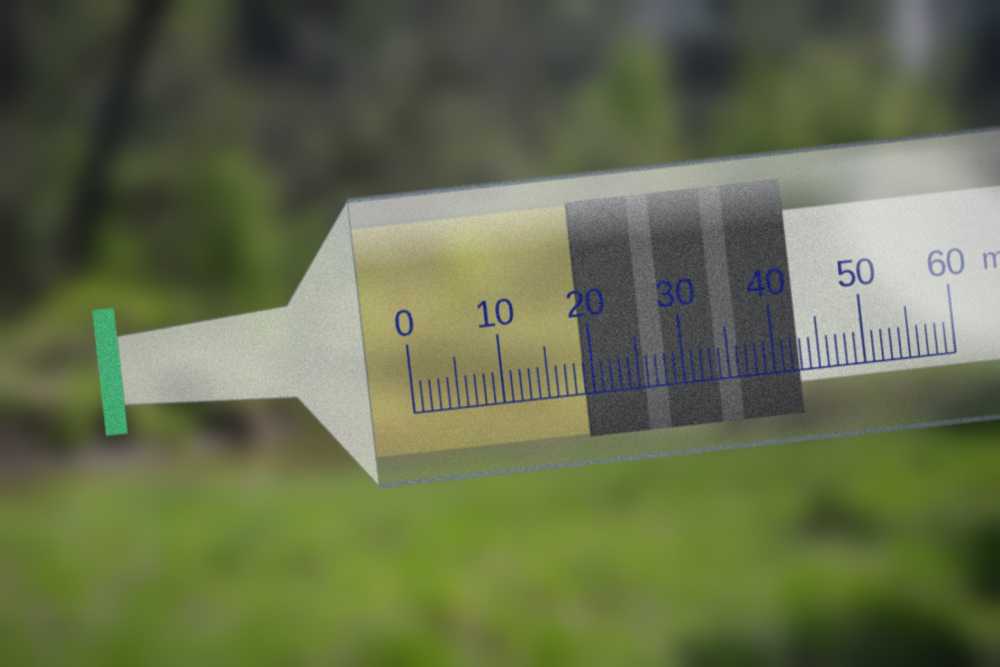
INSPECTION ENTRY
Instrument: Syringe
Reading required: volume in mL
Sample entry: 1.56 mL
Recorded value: 19 mL
